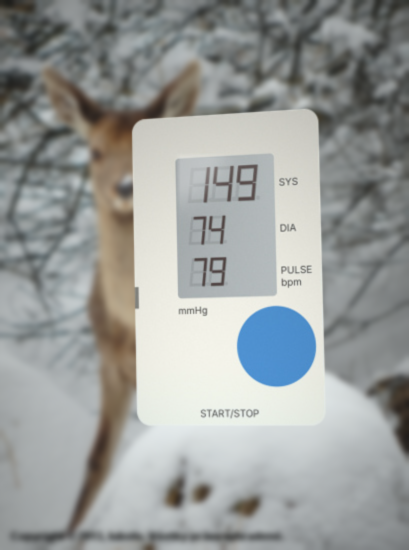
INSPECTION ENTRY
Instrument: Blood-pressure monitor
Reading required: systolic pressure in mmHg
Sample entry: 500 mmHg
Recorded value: 149 mmHg
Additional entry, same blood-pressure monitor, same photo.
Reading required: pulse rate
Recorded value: 79 bpm
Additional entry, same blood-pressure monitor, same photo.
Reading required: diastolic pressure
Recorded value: 74 mmHg
